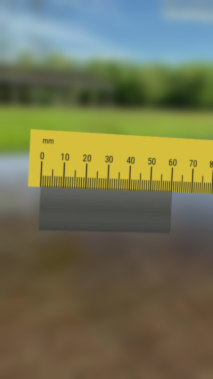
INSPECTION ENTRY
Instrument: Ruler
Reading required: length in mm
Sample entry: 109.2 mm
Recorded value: 60 mm
